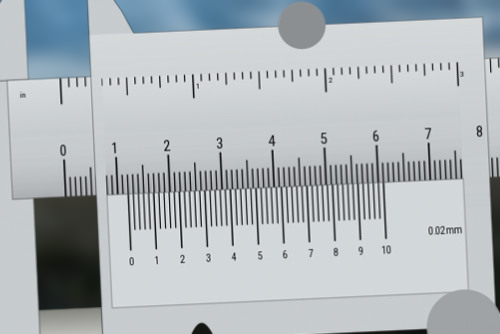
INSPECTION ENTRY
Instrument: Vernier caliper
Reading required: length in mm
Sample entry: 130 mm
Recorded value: 12.0 mm
